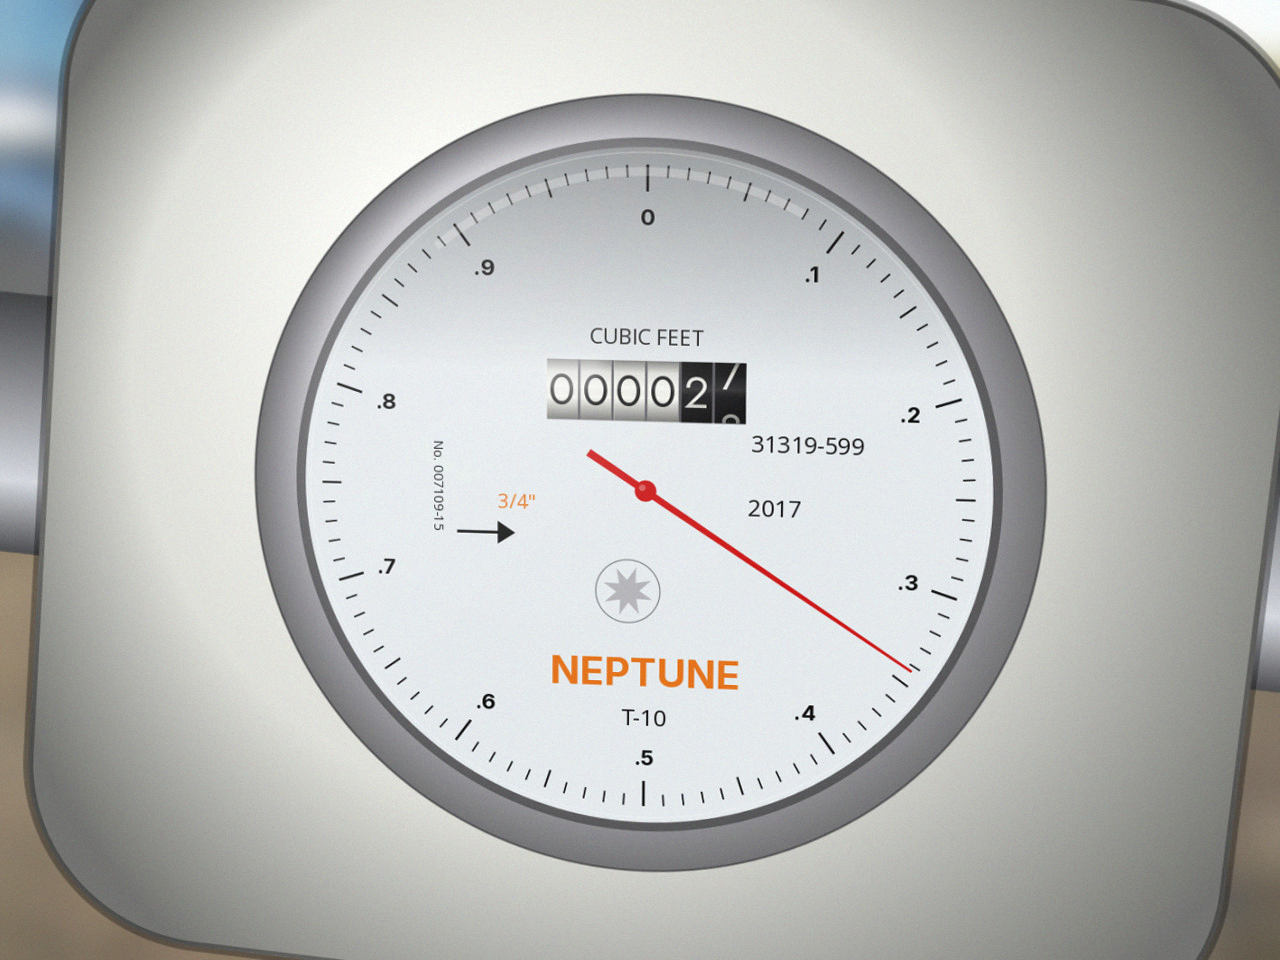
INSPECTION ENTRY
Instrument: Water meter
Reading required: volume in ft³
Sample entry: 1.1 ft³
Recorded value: 27.34 ft³
